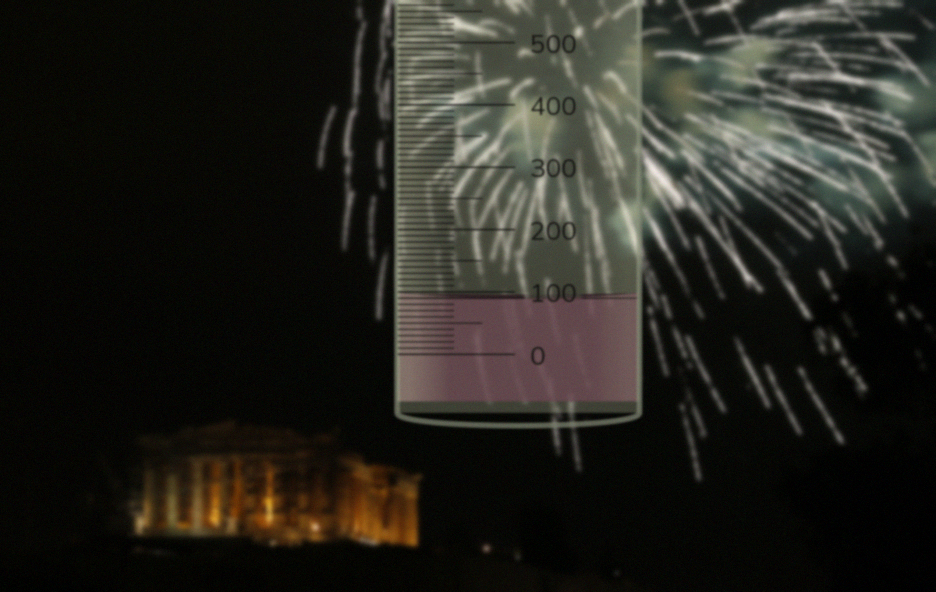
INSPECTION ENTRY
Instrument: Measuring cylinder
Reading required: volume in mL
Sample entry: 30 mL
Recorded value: 90 mL
